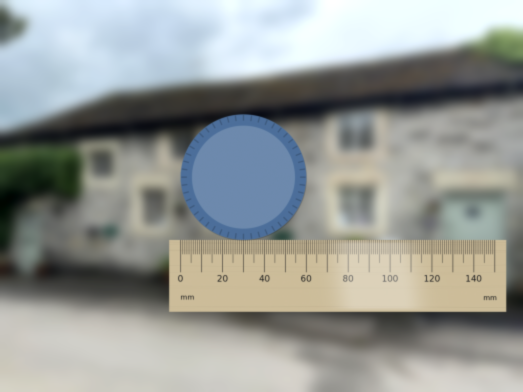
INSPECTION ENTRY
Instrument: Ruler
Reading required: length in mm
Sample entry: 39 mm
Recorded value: 60 mm
